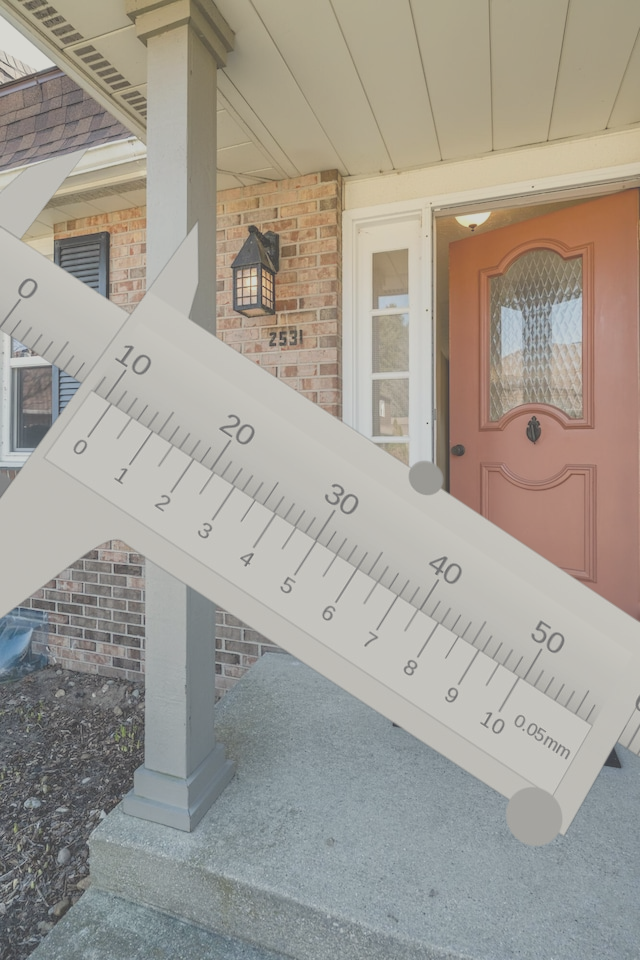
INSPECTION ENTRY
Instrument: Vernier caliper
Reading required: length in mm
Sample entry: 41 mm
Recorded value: 10.6 mm
